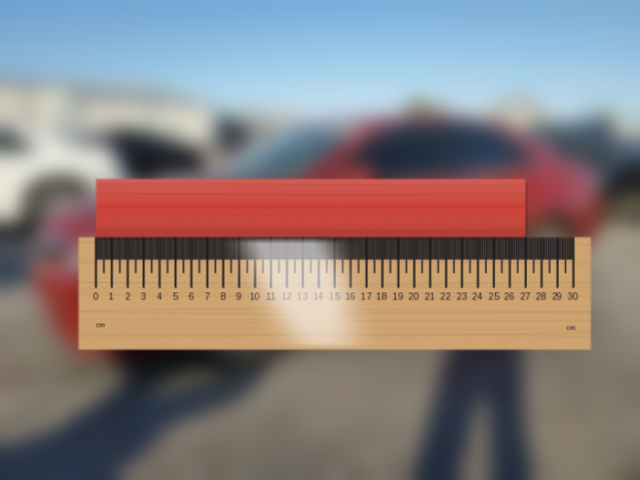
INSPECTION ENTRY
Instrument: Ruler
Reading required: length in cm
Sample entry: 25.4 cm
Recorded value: 27 cm
